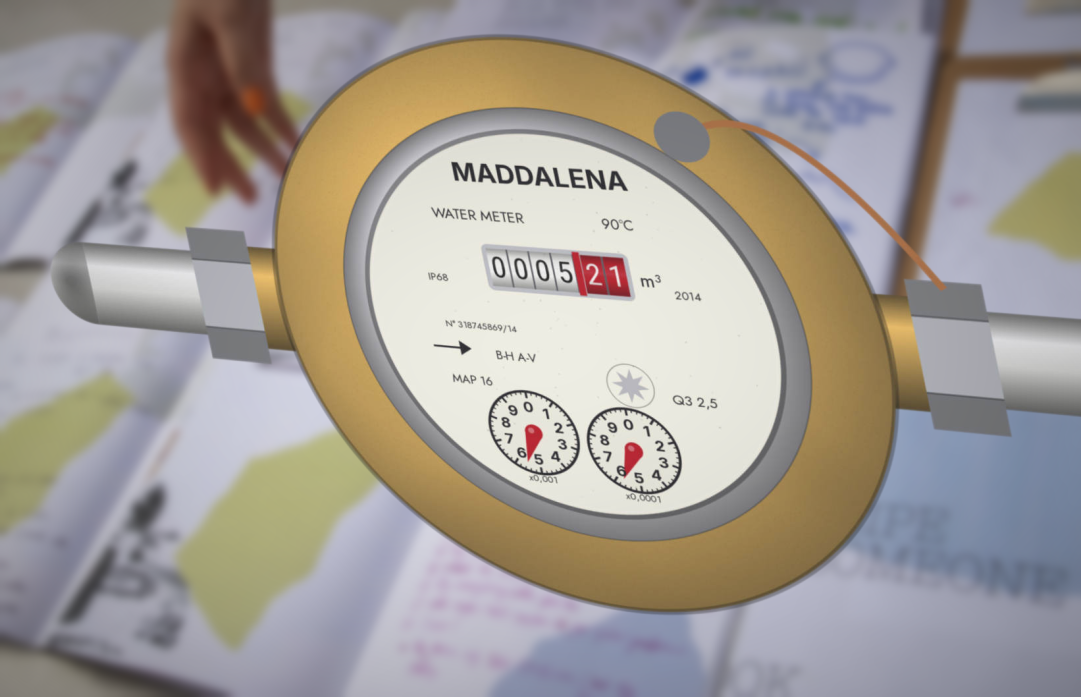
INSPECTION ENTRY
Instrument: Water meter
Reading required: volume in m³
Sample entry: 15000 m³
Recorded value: 5.2155 m³
